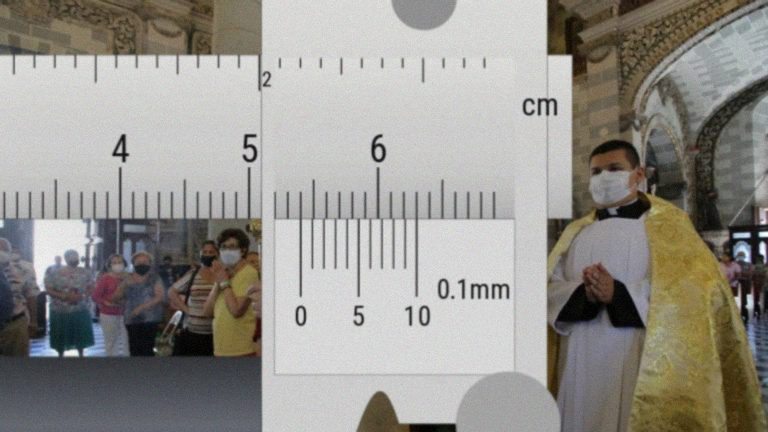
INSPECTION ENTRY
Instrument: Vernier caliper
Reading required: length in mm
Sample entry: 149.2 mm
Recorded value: 54.0 mm
